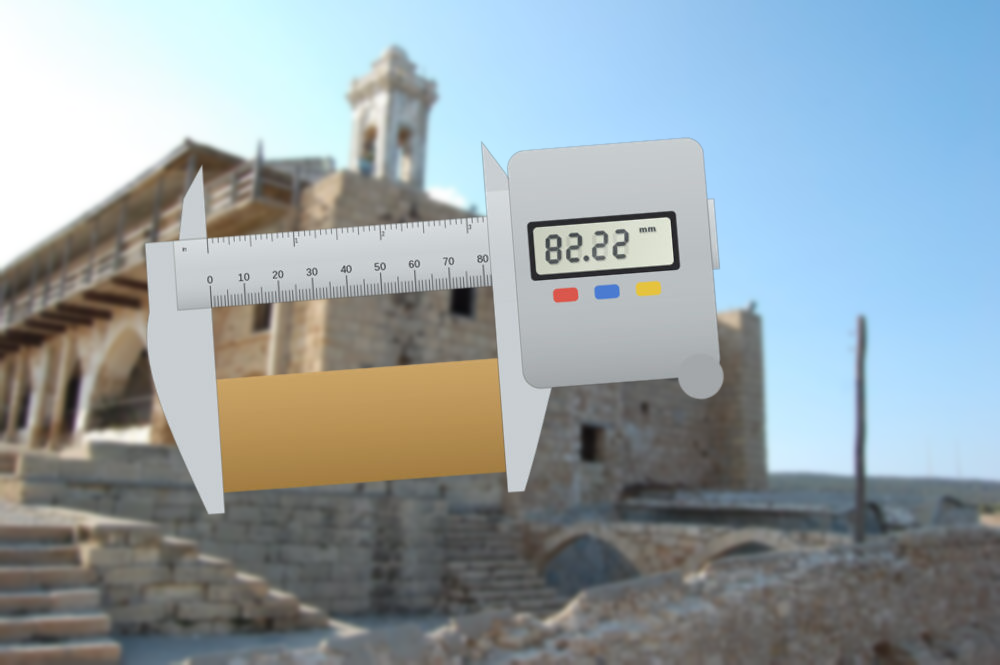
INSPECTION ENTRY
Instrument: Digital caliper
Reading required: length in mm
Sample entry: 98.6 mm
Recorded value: 82.22 mm
